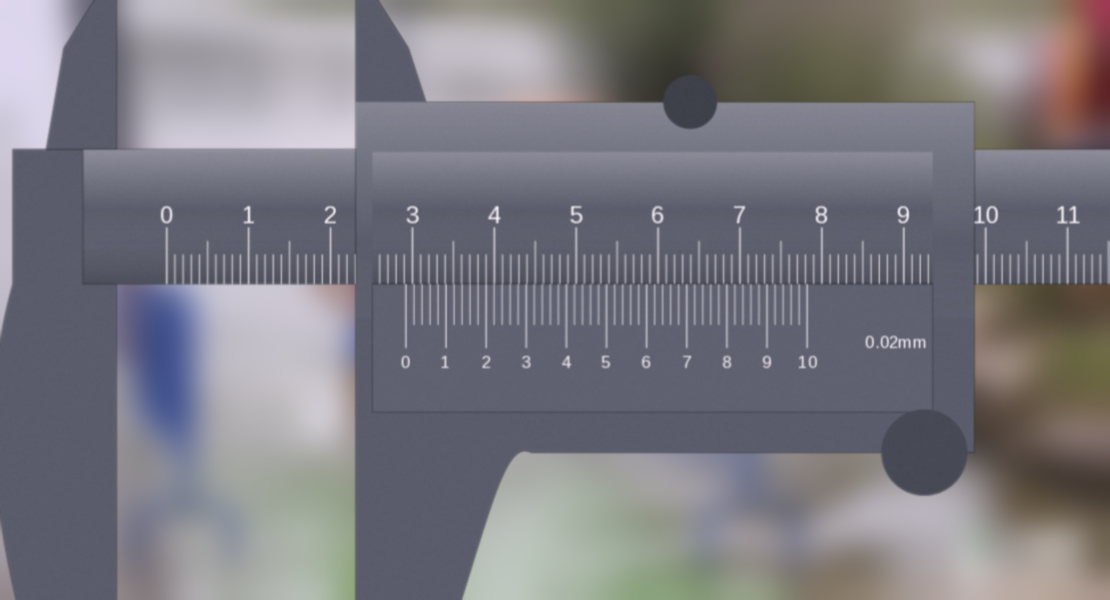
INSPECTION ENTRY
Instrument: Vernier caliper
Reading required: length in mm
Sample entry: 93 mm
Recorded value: 29.2 mm
